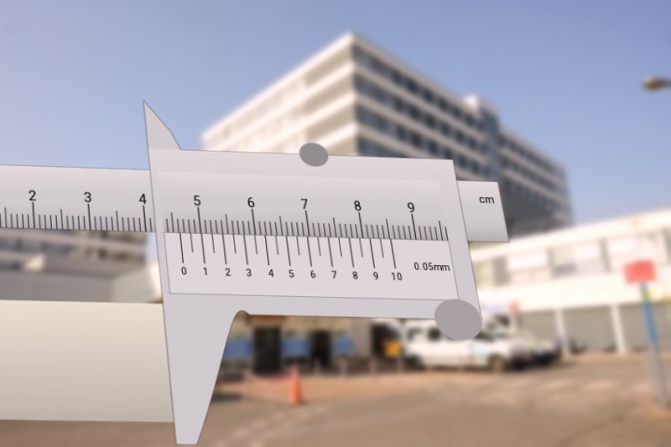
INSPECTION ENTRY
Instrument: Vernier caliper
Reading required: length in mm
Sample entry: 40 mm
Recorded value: 46.2 mm
